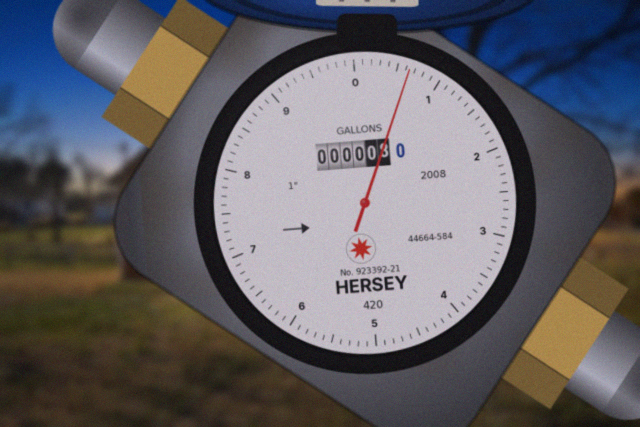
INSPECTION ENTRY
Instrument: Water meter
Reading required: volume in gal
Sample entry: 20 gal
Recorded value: 80.6 gal
